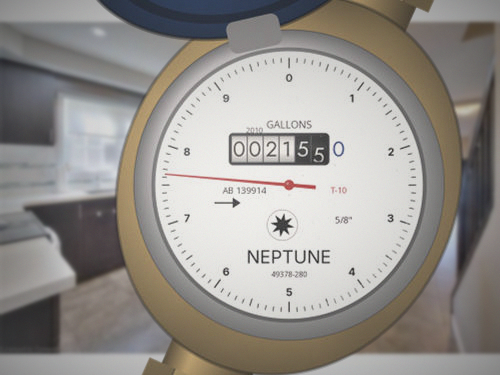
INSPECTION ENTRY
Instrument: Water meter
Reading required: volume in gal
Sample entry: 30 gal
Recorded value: 21547.6 gal
